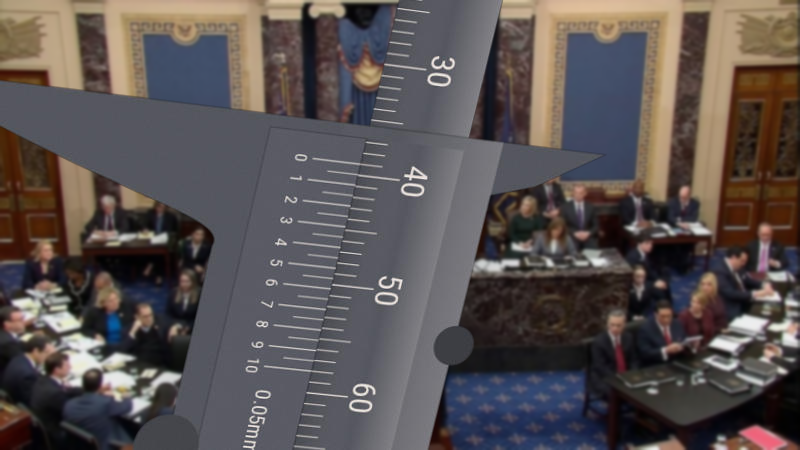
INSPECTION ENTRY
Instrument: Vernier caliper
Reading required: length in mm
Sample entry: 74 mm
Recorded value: 39.0 mm
